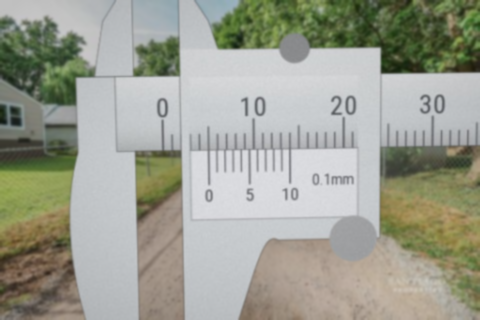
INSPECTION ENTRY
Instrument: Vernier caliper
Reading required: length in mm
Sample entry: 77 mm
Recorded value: 5.0 mm
